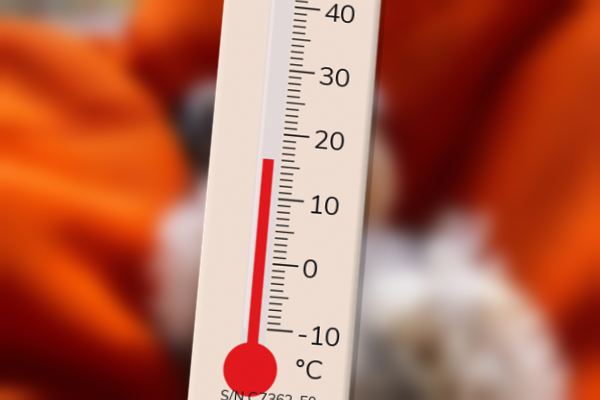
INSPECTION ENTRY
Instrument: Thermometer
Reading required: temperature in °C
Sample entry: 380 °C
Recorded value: 16 °C
